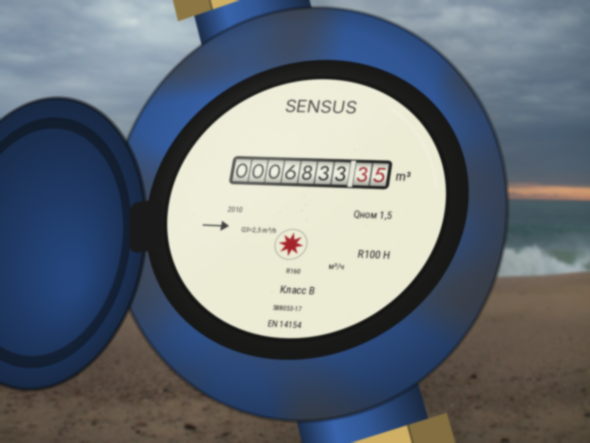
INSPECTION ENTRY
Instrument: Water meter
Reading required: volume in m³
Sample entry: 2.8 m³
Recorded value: 6833.35 m³
